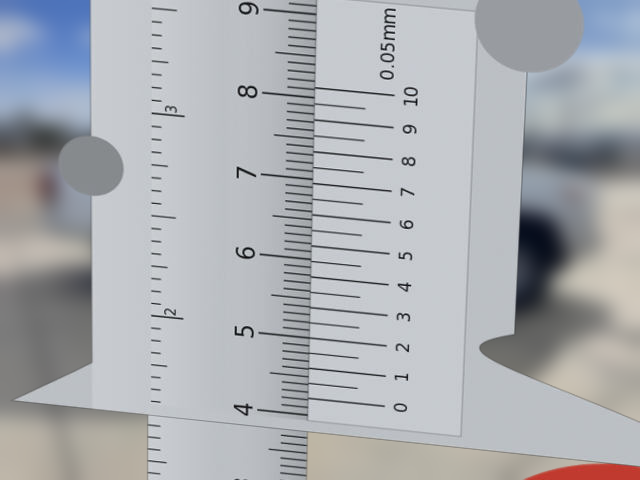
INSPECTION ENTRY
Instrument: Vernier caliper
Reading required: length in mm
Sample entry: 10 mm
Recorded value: 42.2 mm
